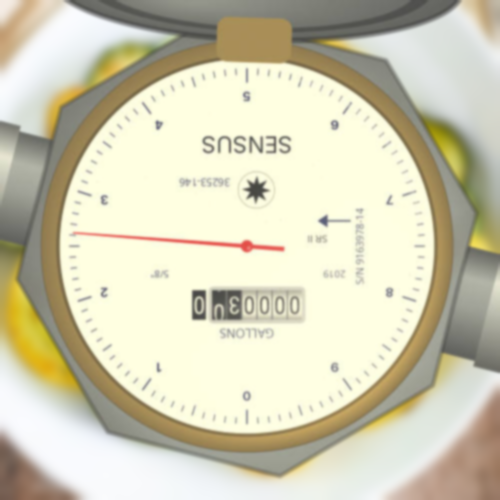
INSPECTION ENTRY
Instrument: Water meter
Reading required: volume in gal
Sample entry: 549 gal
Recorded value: 302.6 gal
